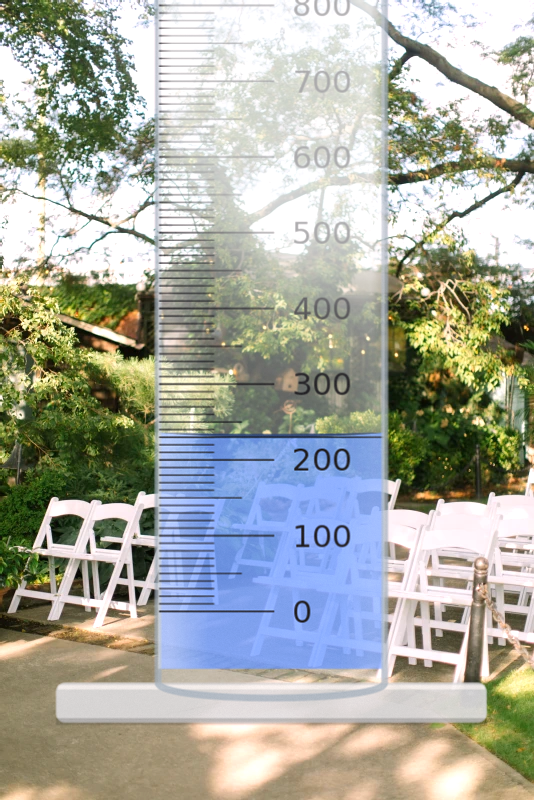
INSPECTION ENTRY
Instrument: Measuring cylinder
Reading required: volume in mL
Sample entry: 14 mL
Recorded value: 230 mL
